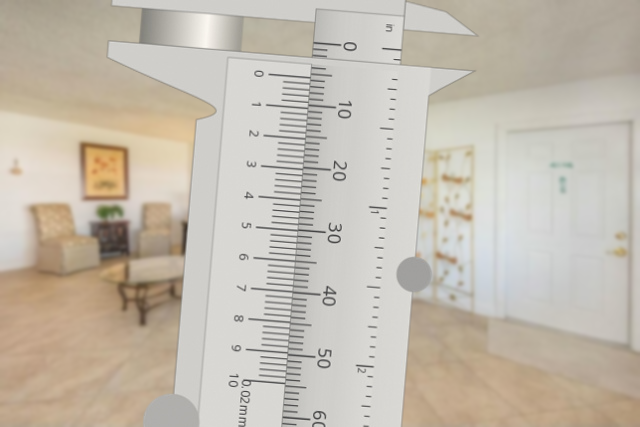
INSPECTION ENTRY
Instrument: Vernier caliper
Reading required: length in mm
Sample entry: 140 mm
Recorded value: 5.6 mm
